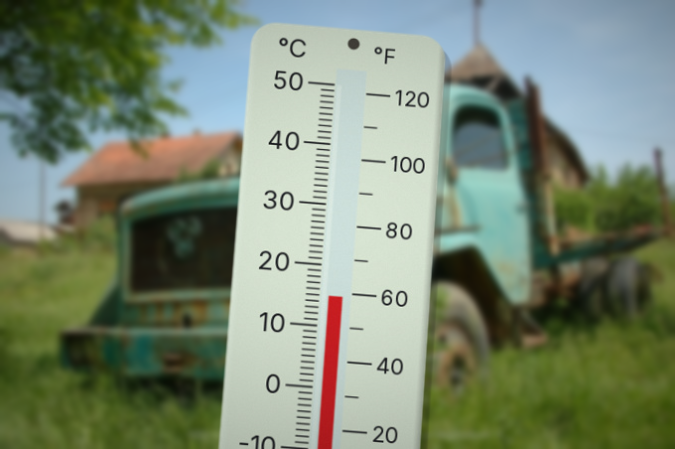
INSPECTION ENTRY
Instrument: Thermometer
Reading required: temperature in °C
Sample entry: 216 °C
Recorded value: 15 °C
